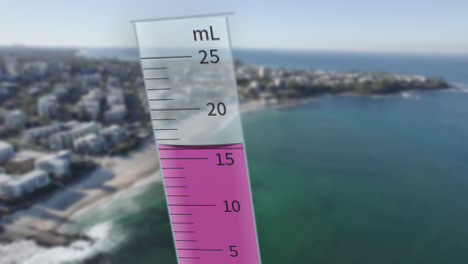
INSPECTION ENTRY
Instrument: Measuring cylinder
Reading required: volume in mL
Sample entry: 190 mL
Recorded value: 16 mL
